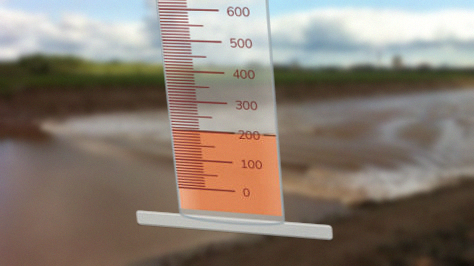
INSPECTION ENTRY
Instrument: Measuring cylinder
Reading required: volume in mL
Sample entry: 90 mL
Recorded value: 200 mL
